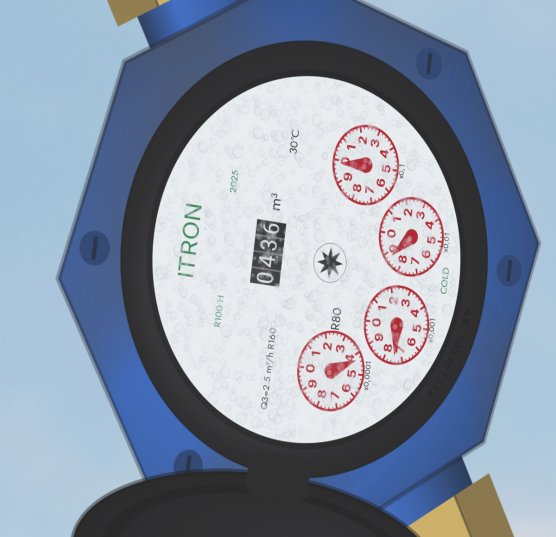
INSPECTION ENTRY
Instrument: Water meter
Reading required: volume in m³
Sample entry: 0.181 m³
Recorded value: 435.9874 m³
